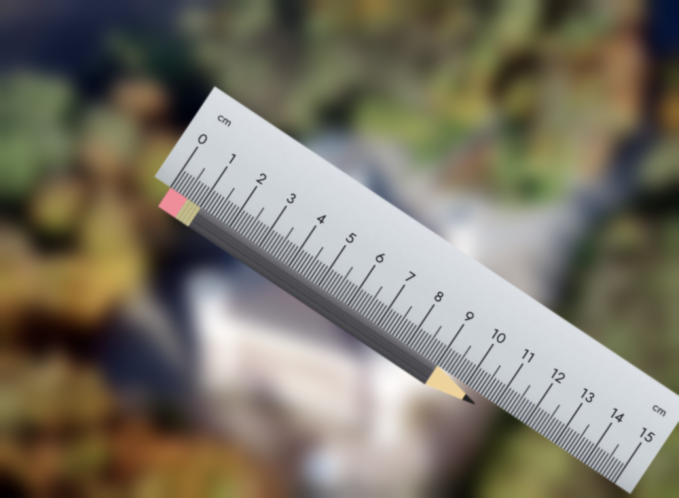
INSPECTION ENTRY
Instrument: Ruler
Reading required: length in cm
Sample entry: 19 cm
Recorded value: 10.5 cm
